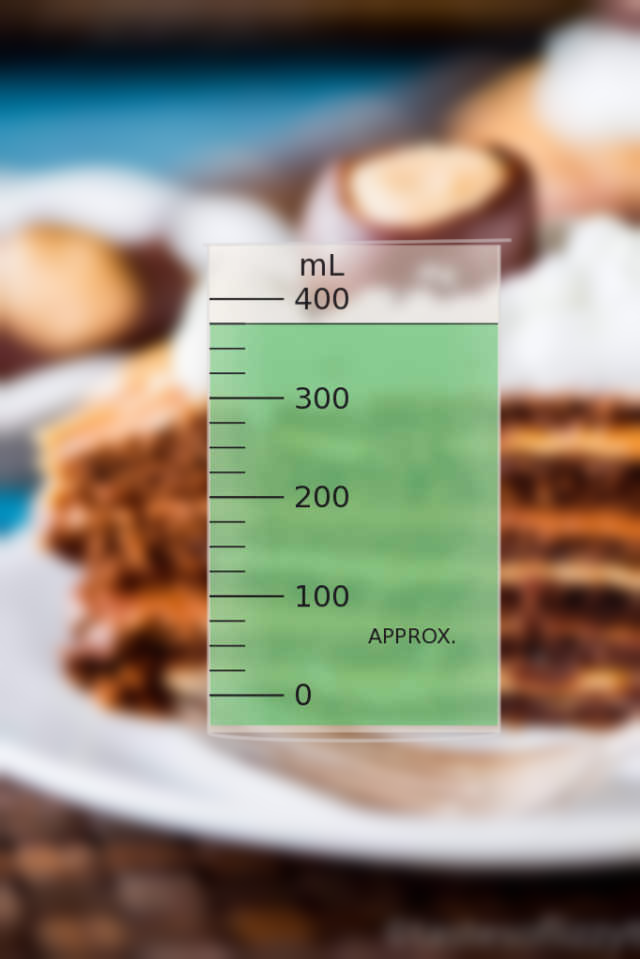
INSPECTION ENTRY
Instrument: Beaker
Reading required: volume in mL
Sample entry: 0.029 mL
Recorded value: 375 mL
